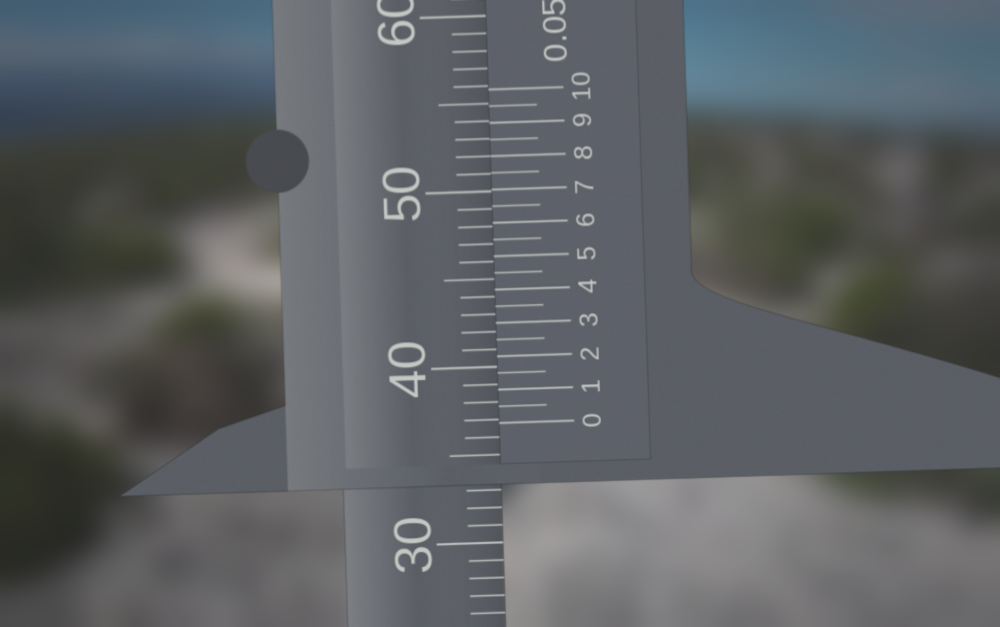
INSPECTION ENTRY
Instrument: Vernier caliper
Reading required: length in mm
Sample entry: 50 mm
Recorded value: 36.8 mm
